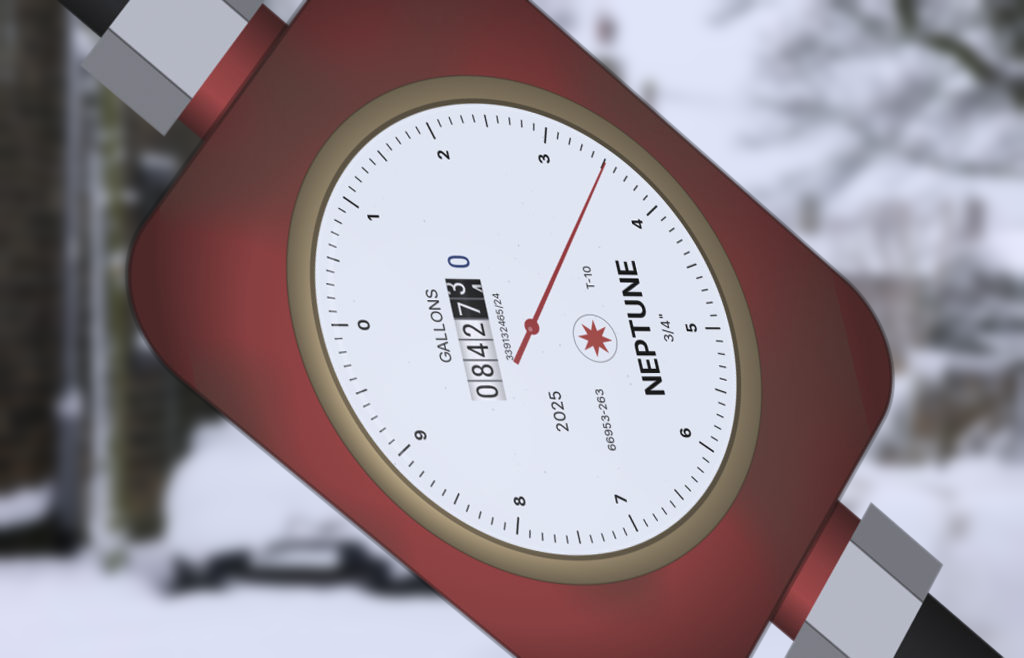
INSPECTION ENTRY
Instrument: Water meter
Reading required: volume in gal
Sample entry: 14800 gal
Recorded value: 842733.5 gal
